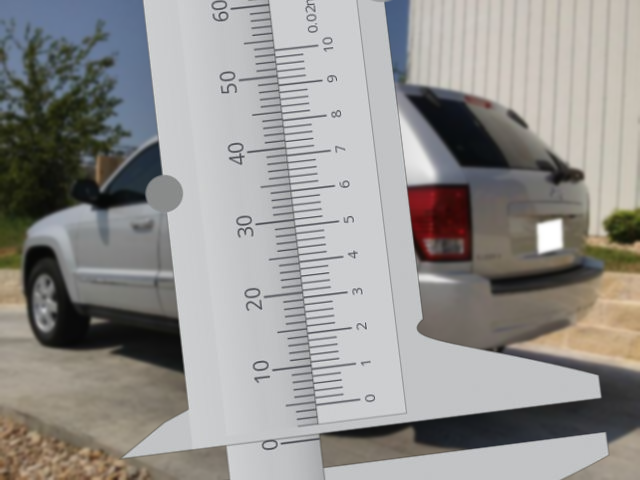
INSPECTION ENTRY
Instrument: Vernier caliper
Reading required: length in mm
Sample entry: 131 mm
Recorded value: 4.6 mm
